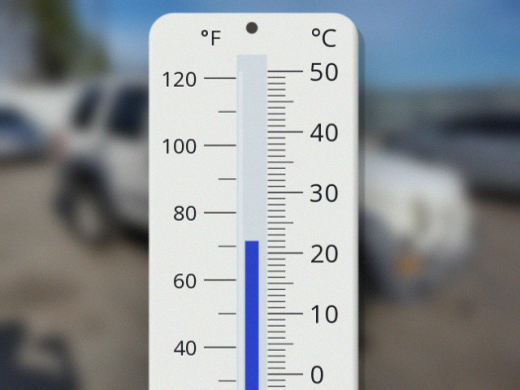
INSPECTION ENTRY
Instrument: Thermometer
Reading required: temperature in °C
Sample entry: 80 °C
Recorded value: 22 °C
